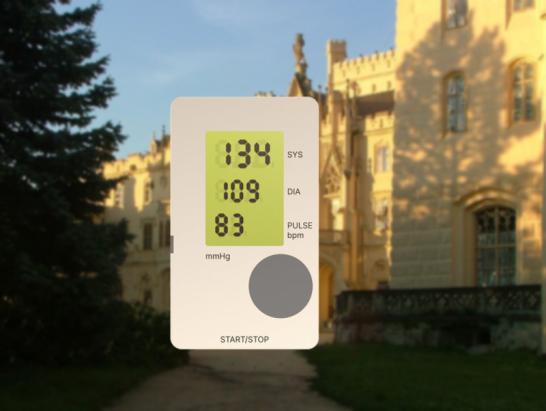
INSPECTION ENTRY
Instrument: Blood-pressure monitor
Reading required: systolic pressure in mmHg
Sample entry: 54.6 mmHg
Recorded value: 134 mmHg
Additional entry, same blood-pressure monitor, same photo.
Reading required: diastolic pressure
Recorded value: 109 mmHg
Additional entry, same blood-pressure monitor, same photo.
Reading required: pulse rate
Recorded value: 83 bpm
